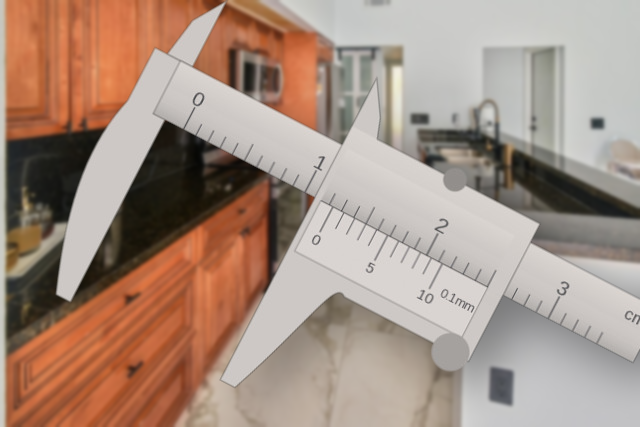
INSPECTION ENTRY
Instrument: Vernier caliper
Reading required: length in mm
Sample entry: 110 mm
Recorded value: 12.3 mm
